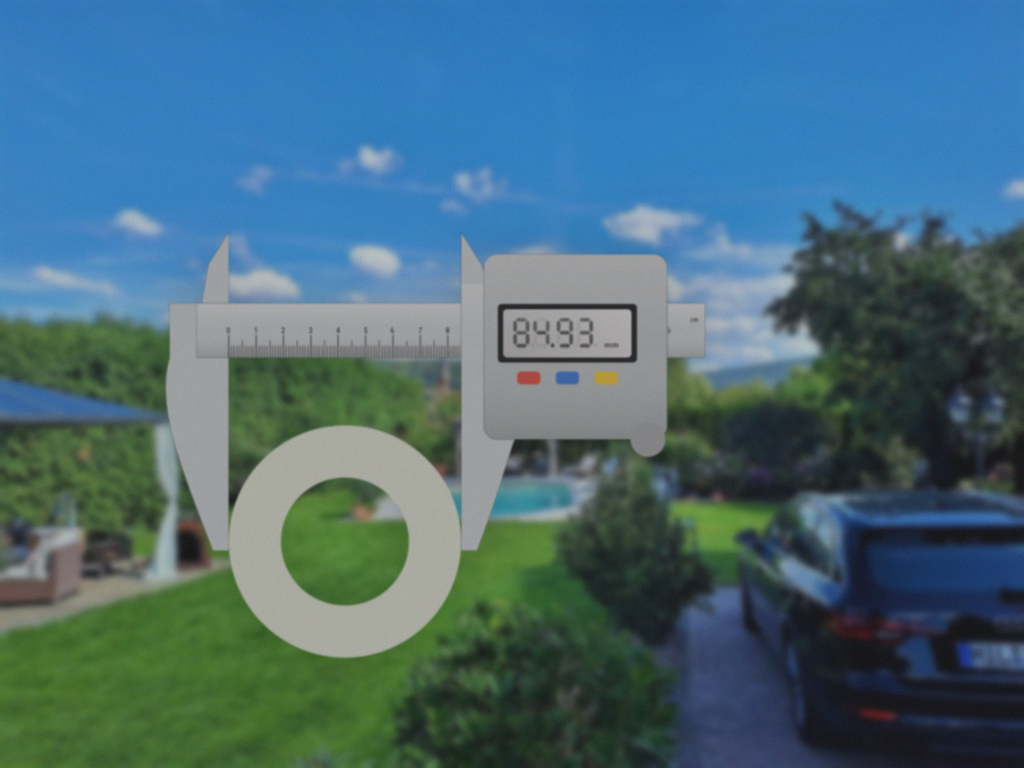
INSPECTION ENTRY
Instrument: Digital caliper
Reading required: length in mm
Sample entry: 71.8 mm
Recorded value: 84.93 mm
